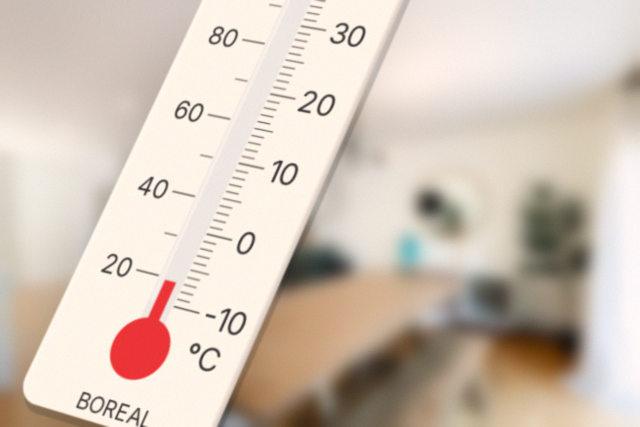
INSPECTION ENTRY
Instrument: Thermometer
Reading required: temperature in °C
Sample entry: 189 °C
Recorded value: -7 °C
